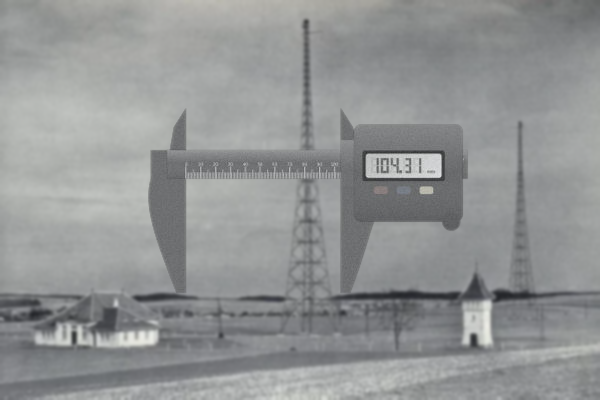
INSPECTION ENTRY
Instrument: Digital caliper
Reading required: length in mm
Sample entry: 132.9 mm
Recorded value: 104.31 mm
